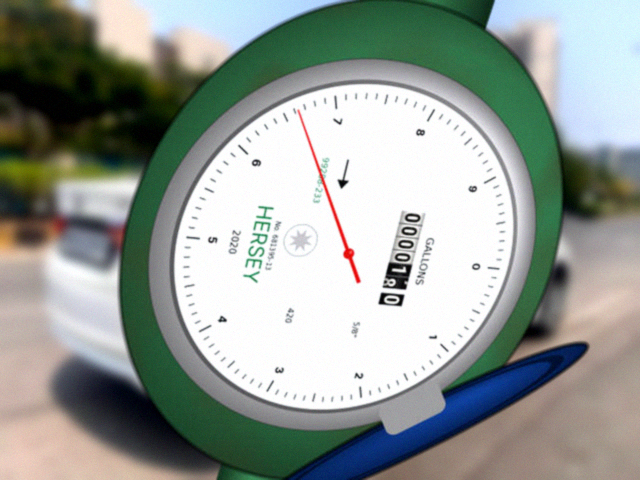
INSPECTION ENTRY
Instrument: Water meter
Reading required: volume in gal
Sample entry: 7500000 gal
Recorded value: 176.6 gal
